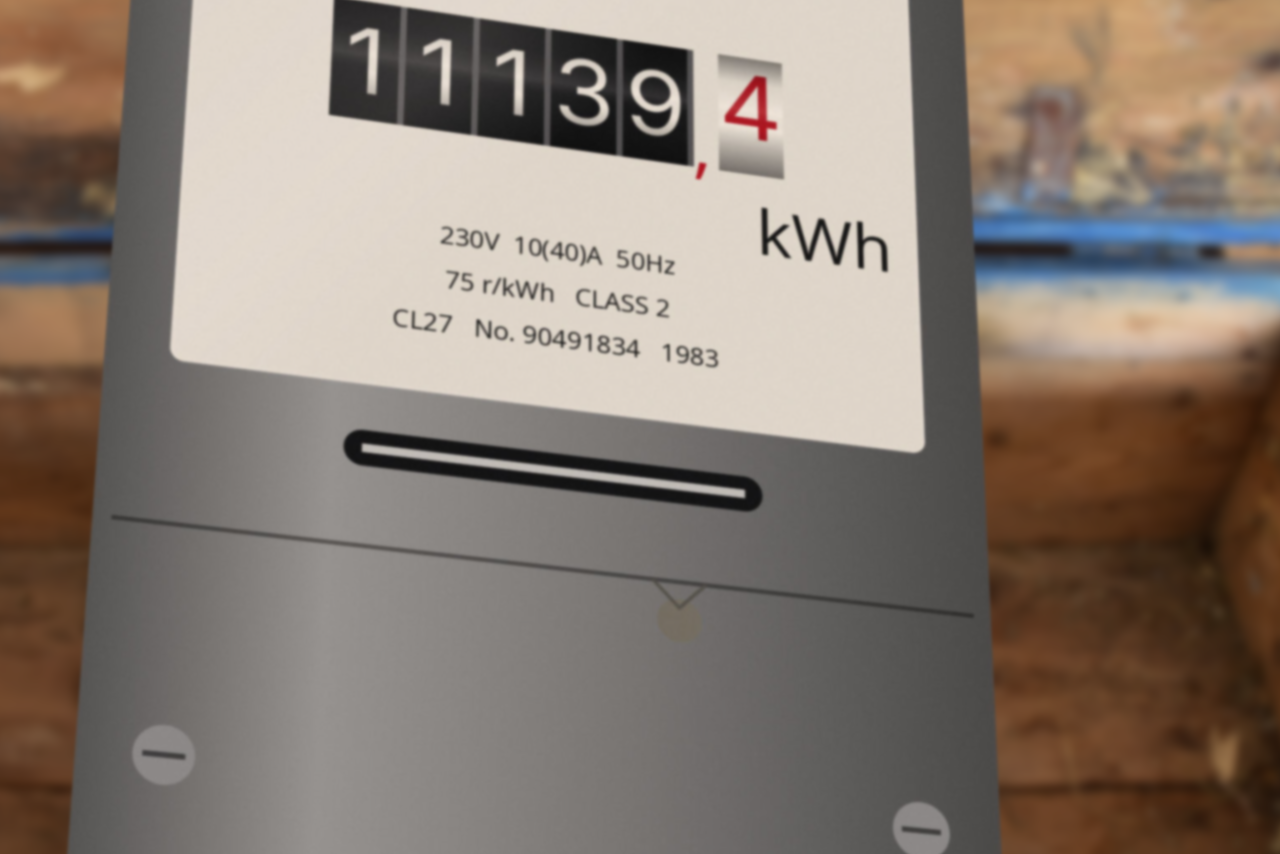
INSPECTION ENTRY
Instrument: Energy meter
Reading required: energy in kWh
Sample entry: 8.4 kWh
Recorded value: 11139.4 kWh
